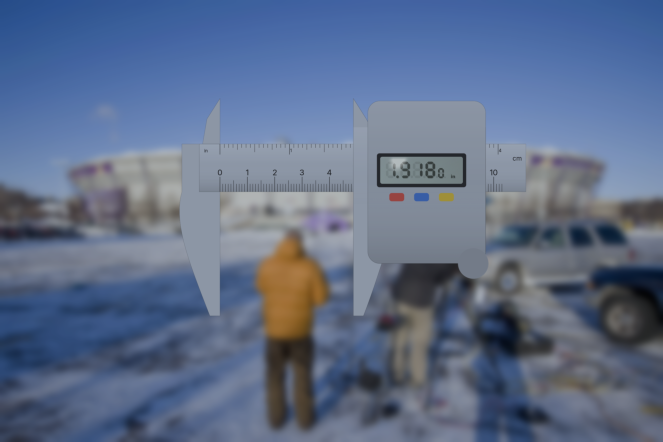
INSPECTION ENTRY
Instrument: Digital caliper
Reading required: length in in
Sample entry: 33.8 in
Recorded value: 1.9180 in
